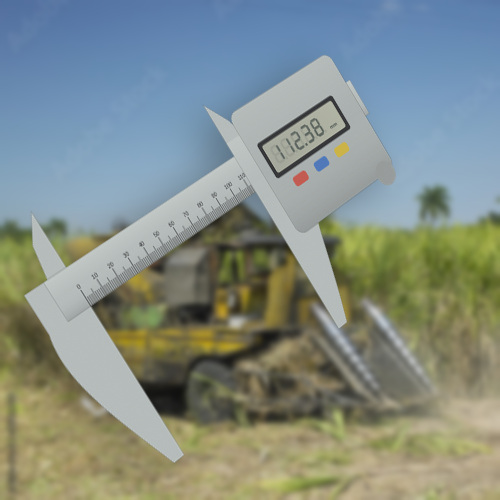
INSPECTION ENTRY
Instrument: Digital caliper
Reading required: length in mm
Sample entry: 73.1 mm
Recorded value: 112.38 mm
